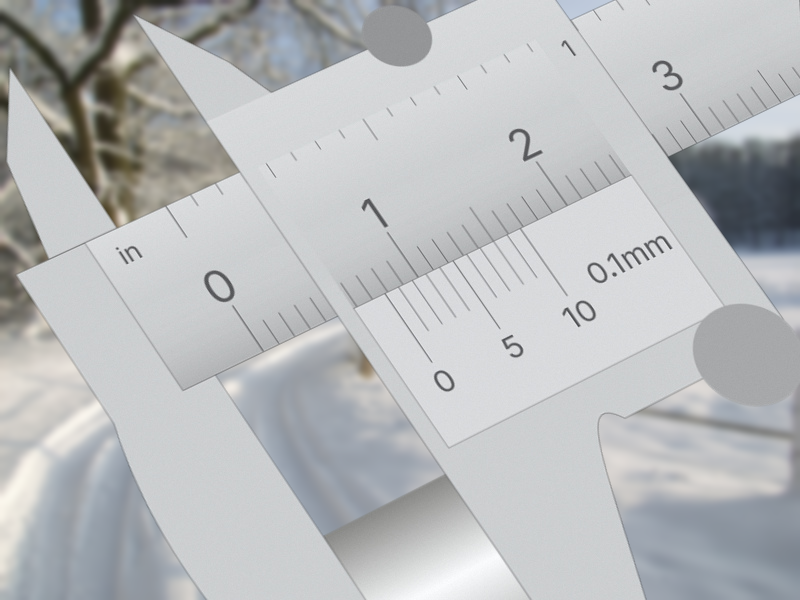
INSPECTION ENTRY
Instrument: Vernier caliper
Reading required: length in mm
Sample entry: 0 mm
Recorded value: 7.8 mm
